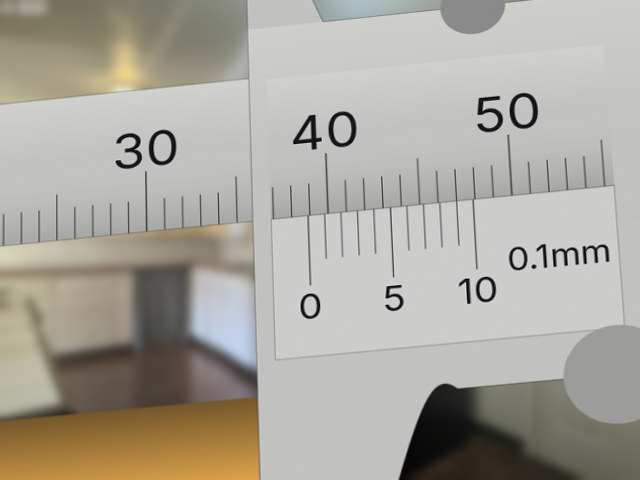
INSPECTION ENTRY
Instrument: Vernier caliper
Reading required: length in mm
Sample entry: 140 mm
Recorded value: 38.9 mm
